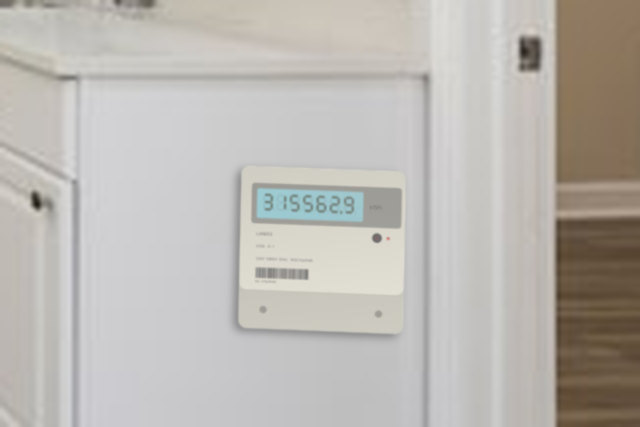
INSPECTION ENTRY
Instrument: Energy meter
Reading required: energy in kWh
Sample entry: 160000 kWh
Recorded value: 315562.9 kWh
